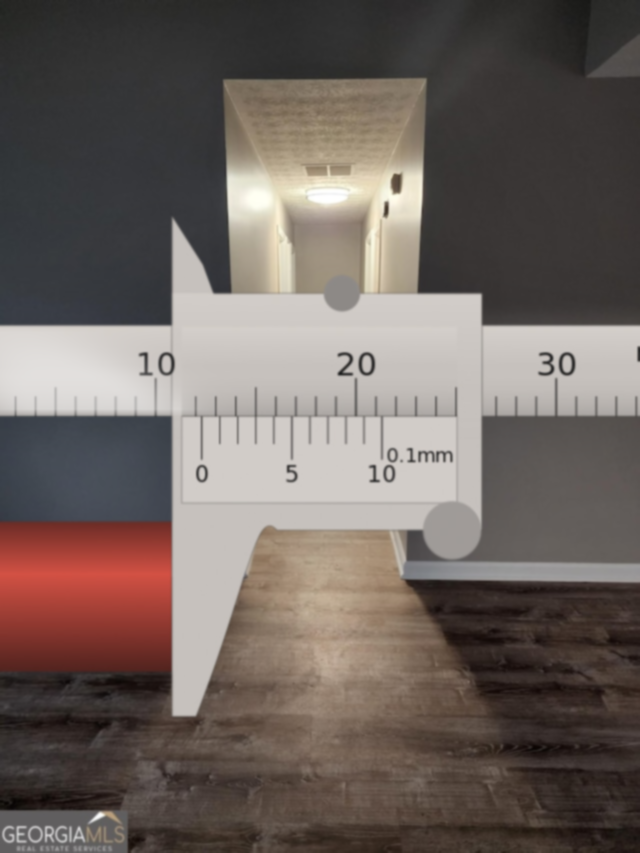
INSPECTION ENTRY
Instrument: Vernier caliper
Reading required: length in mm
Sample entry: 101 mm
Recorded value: 12.3 mm
